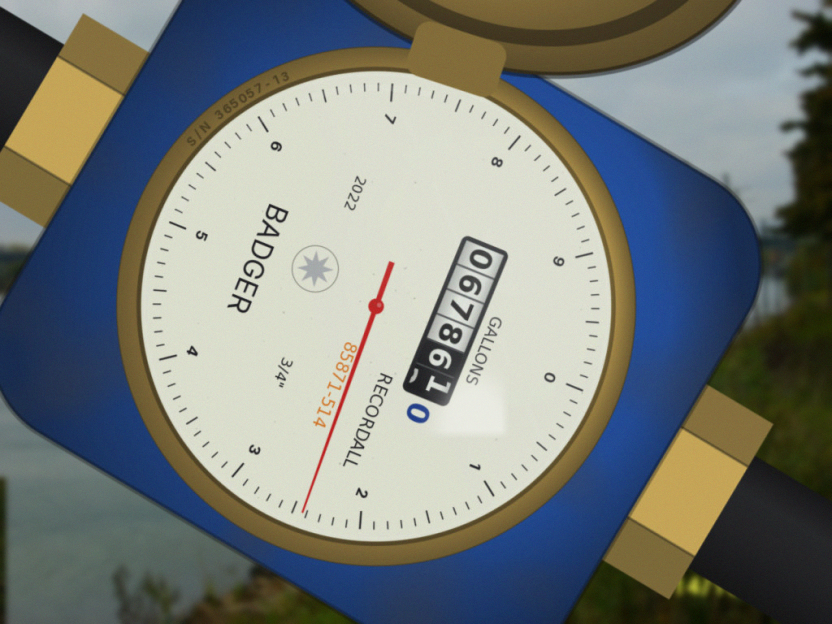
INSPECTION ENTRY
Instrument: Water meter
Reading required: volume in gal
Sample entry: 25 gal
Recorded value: 678612.4 gal
